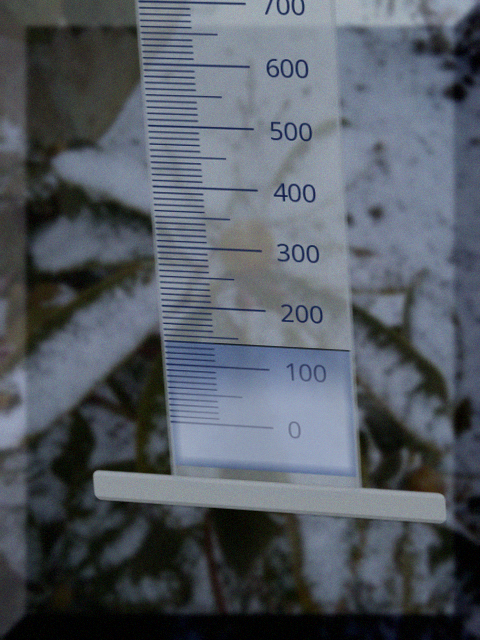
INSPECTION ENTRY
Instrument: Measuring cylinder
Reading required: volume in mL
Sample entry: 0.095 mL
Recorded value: 140 mL
